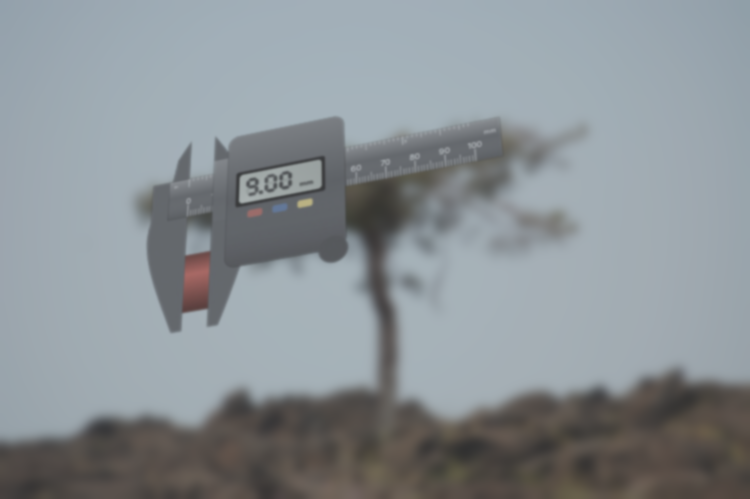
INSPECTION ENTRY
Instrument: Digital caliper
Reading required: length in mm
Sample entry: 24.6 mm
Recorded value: 9.00 mm
